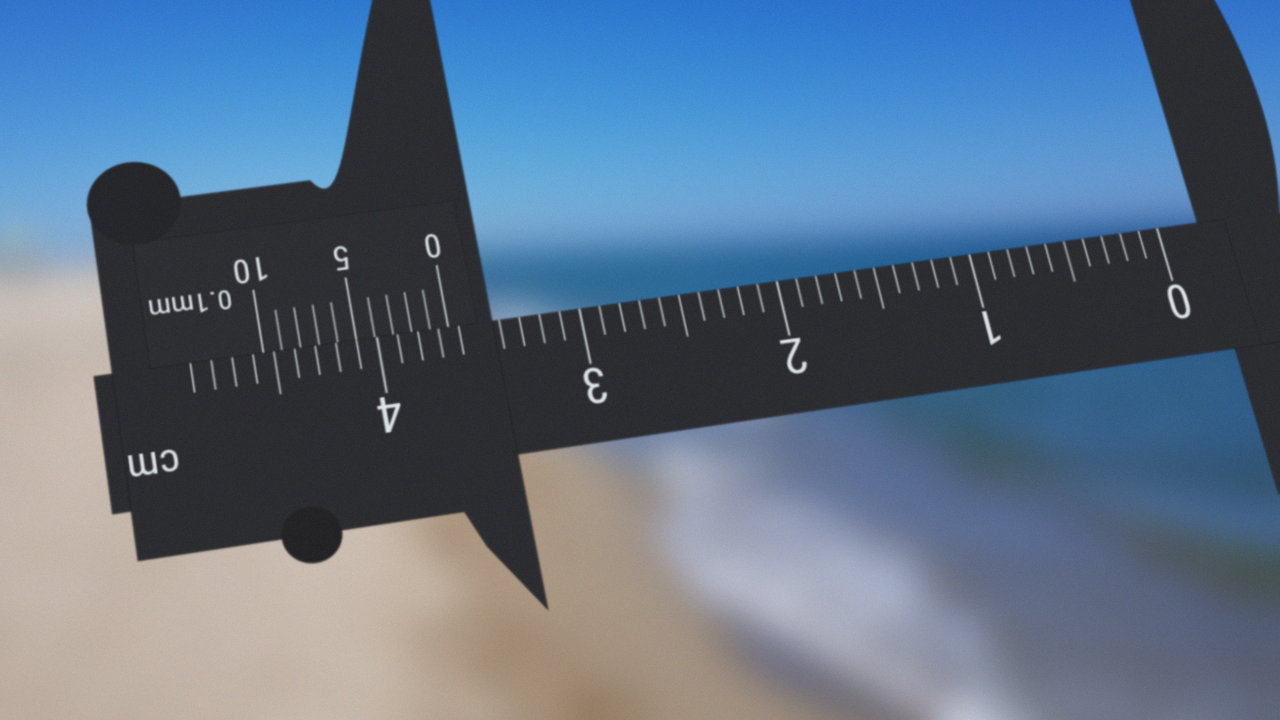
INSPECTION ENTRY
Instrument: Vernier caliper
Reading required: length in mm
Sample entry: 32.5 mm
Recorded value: 36.5 mm
